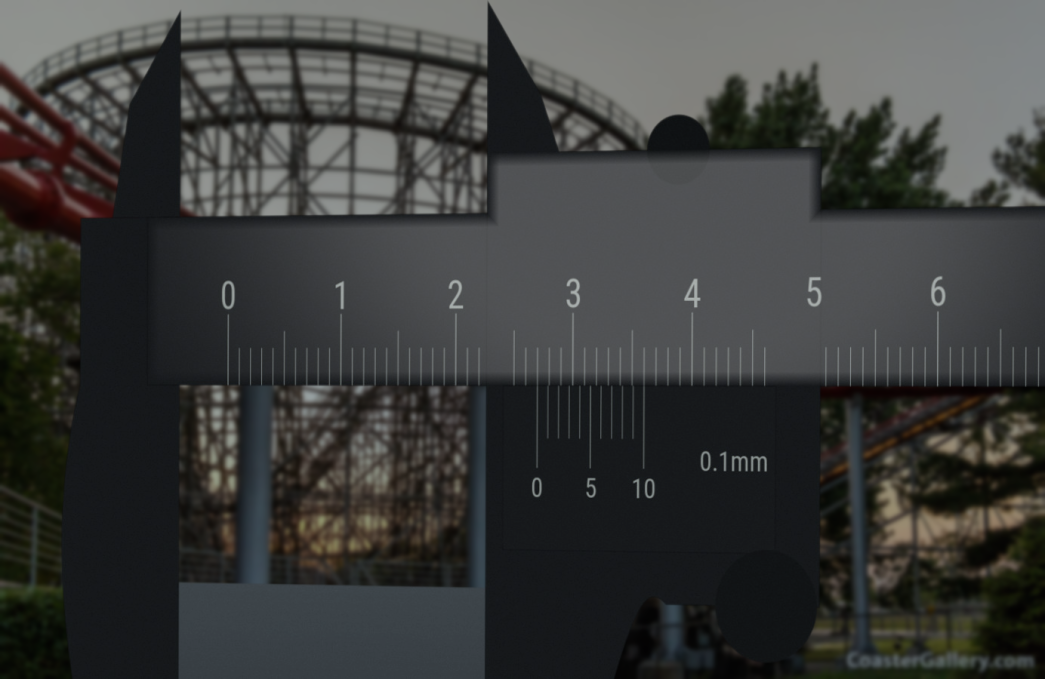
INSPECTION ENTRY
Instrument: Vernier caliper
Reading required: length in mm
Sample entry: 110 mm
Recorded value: 27.0 mm
